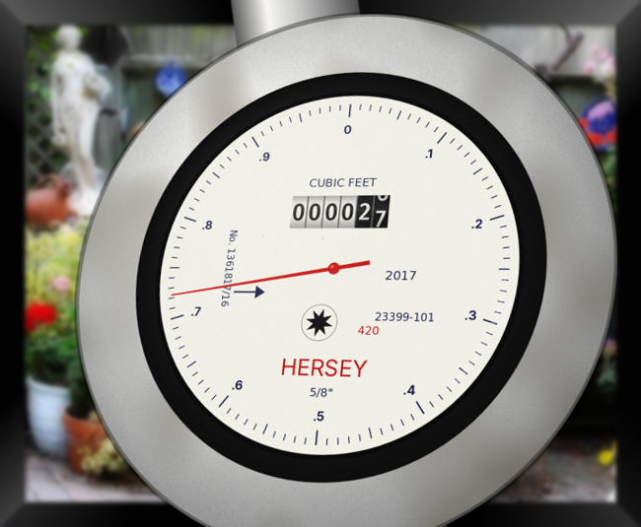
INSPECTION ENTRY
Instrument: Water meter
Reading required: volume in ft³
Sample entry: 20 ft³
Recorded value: 26.72 ft³
